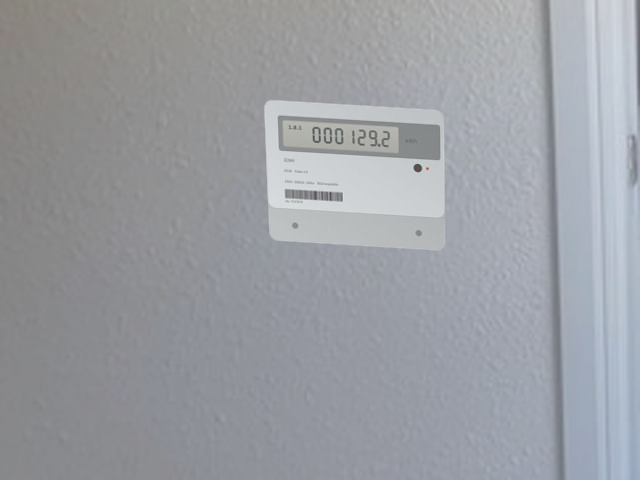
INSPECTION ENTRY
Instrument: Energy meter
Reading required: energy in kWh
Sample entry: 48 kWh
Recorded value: 129.2 kWh
